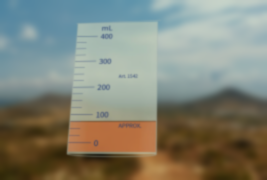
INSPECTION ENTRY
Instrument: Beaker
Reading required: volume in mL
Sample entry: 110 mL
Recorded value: 75 mL
